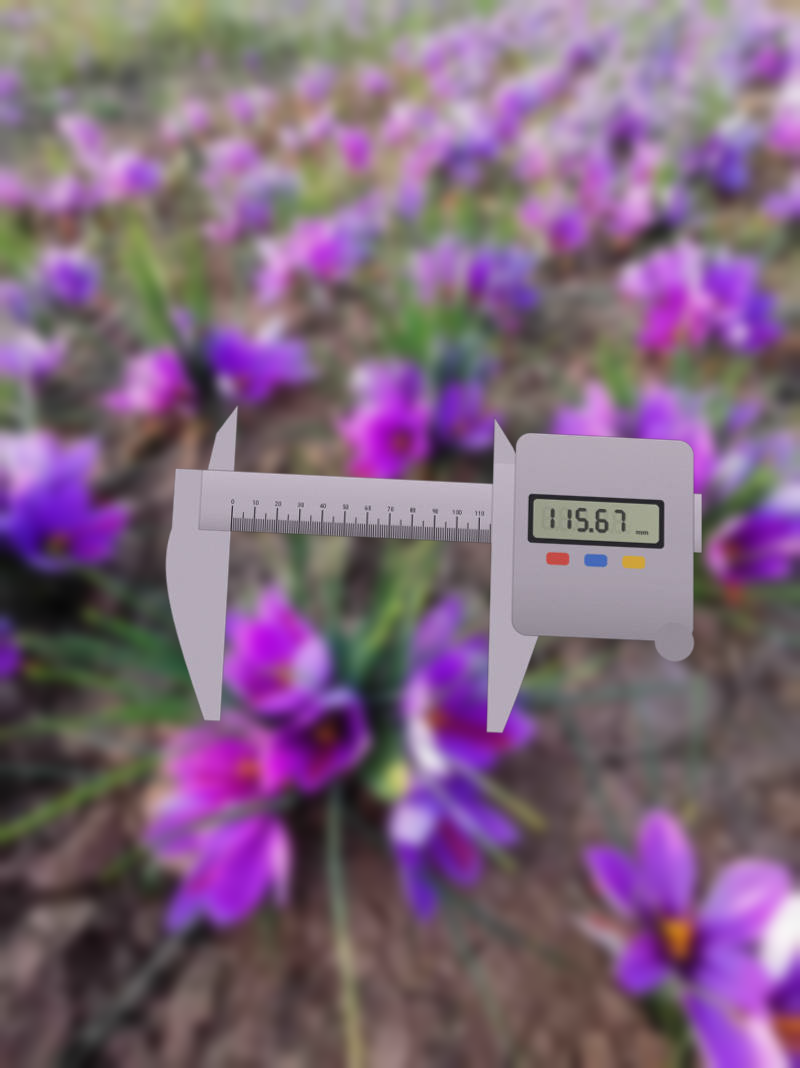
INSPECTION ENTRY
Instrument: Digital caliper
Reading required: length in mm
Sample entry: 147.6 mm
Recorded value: 115.67 mm
